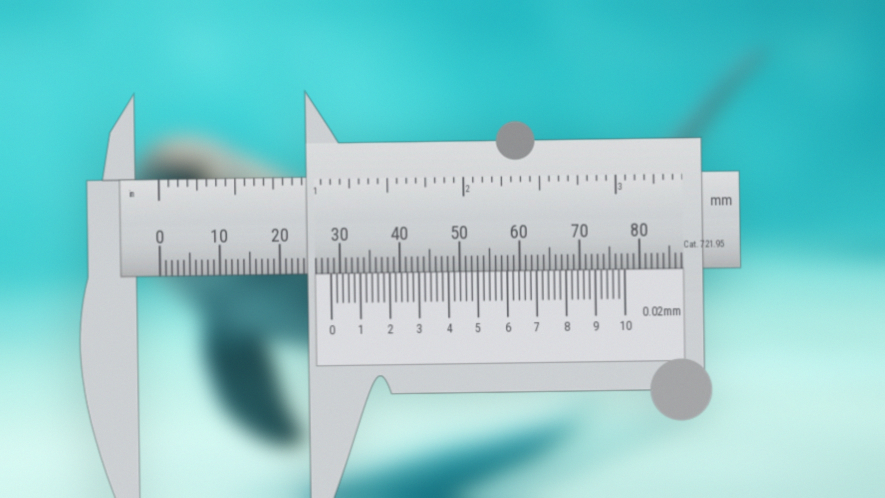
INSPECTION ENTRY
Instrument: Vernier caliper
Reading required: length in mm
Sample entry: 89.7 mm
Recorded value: 28.5 mm
